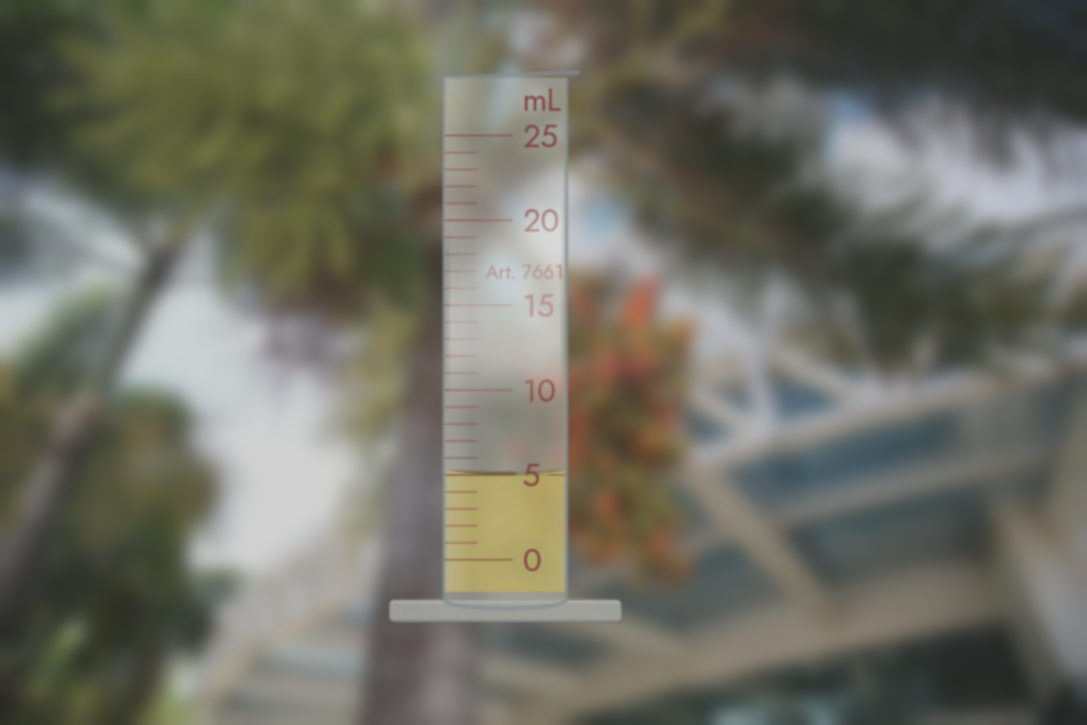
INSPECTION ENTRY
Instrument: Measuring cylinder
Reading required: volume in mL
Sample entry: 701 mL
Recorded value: 5 mL
